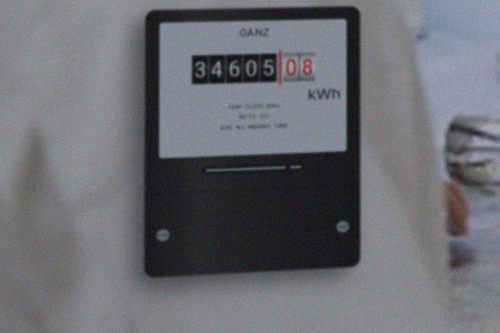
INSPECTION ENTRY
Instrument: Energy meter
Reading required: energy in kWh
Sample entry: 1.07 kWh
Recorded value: 34605.08 kWh
